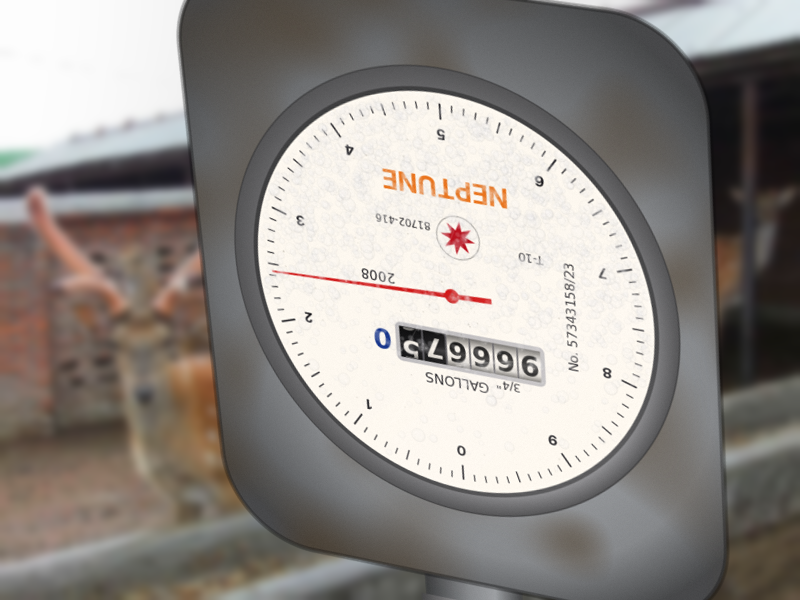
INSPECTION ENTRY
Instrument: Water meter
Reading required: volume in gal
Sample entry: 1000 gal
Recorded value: 9666752.4 gal
